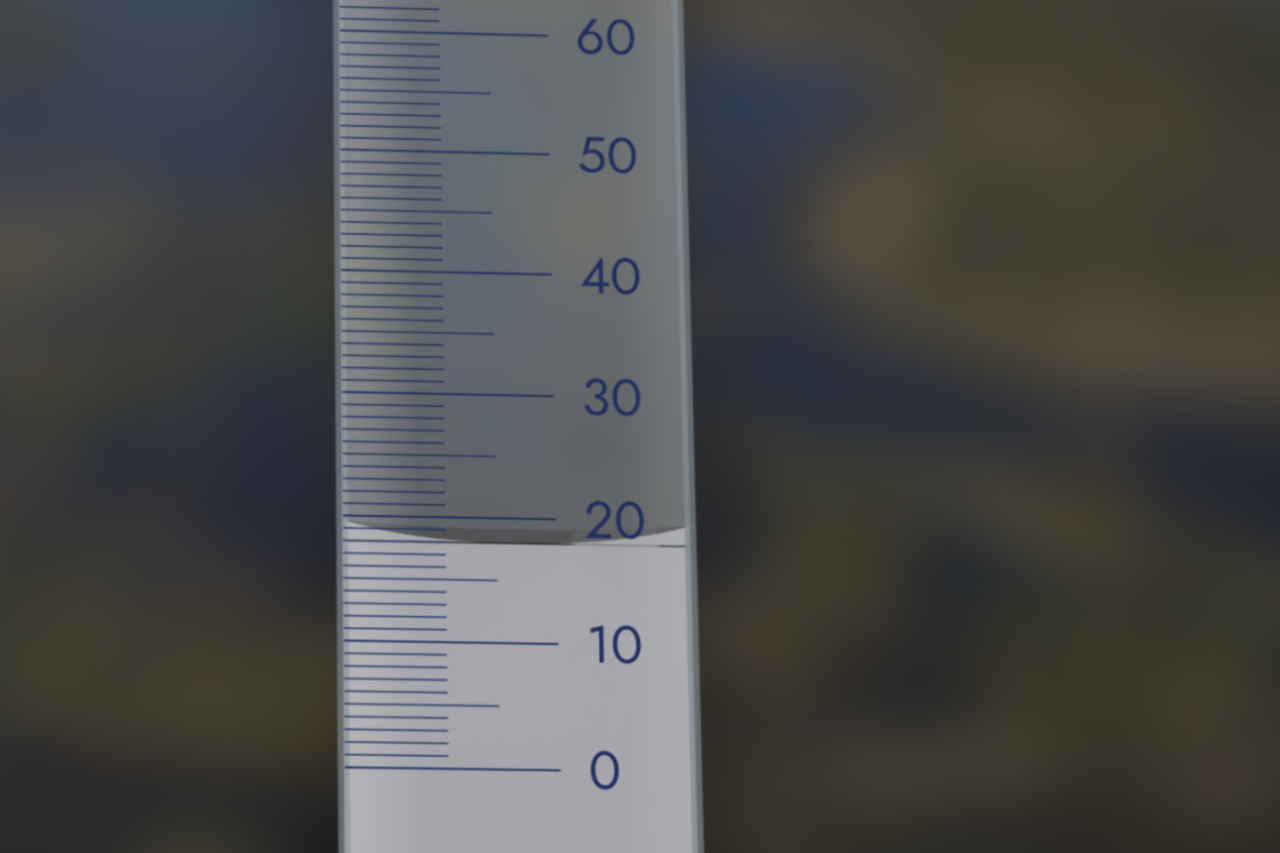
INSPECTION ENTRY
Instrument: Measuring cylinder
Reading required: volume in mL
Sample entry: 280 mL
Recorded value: 18 mL
